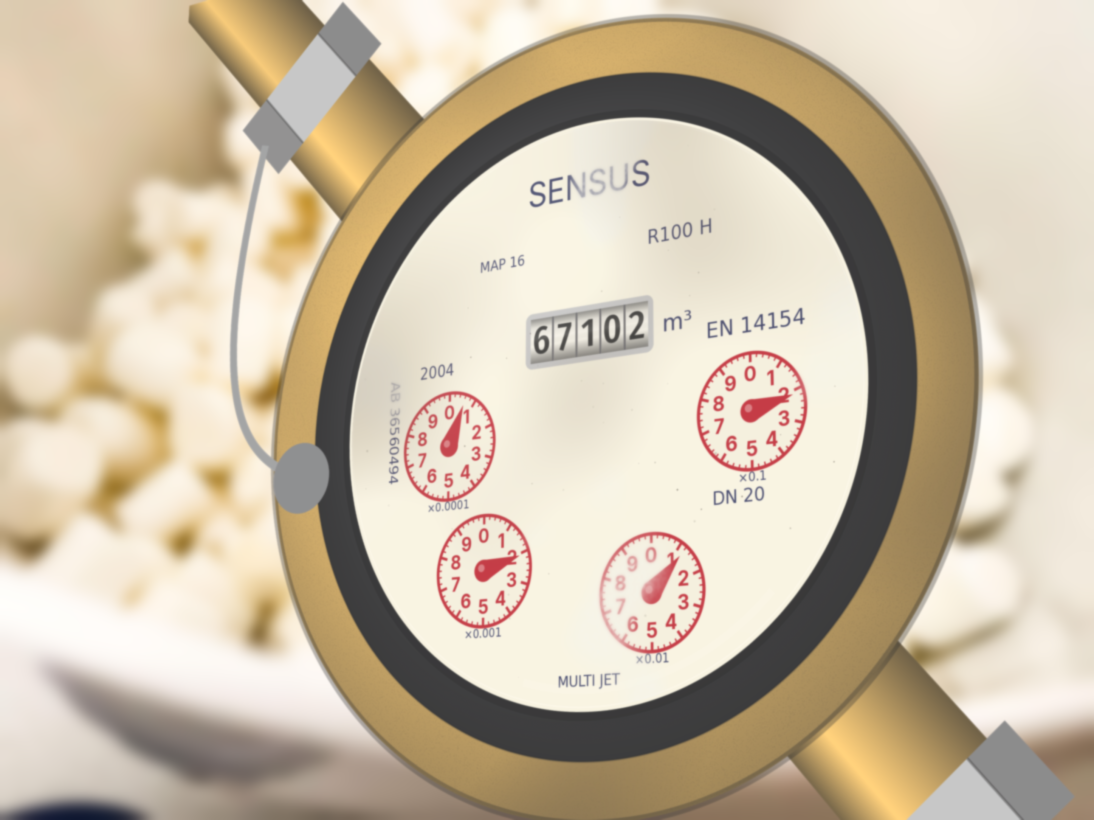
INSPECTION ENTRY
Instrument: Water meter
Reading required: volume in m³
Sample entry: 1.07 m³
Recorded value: 67102.2120 m³
